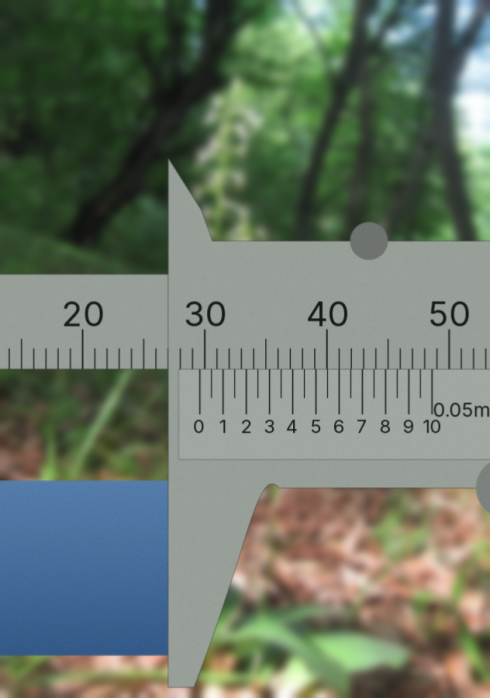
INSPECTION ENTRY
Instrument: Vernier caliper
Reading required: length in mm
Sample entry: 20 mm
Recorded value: 29.6 mm
